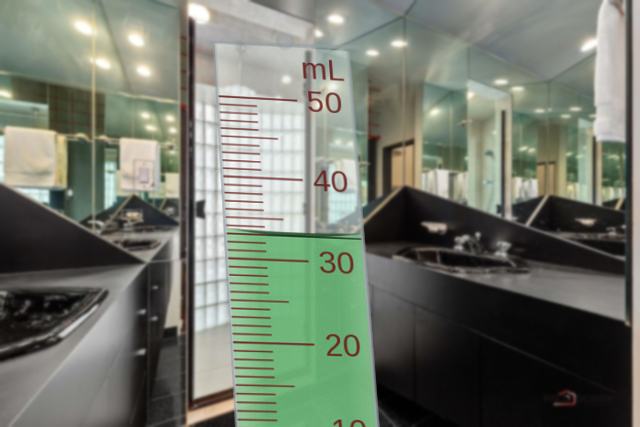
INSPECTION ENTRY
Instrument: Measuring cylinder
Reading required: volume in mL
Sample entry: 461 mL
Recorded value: 33 mL
